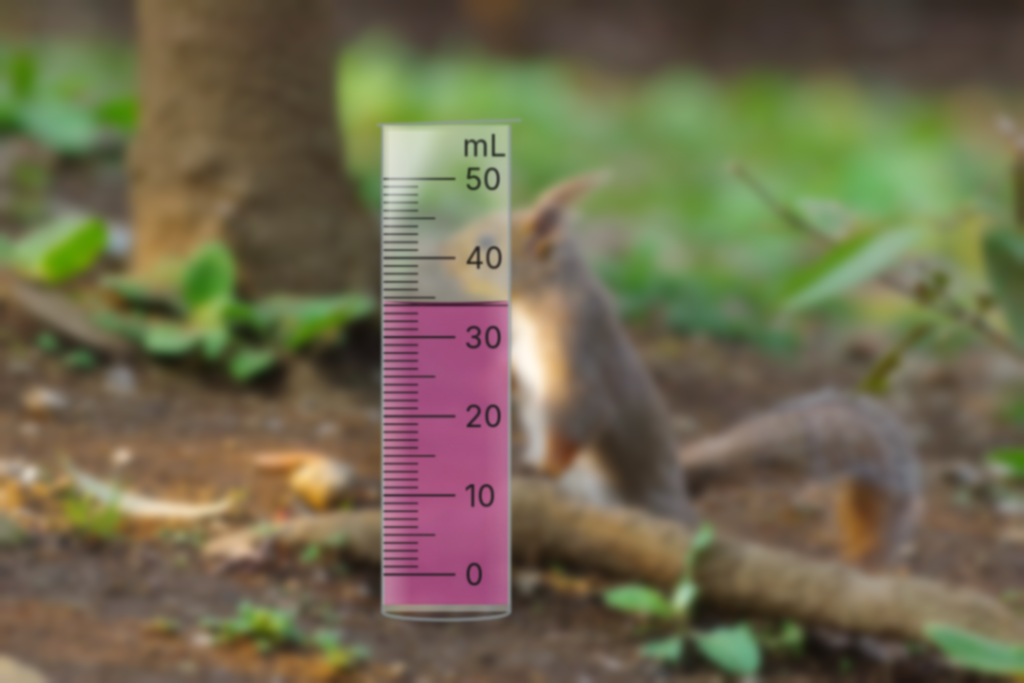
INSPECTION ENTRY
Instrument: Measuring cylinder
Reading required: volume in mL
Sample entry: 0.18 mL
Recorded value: 34 mL
